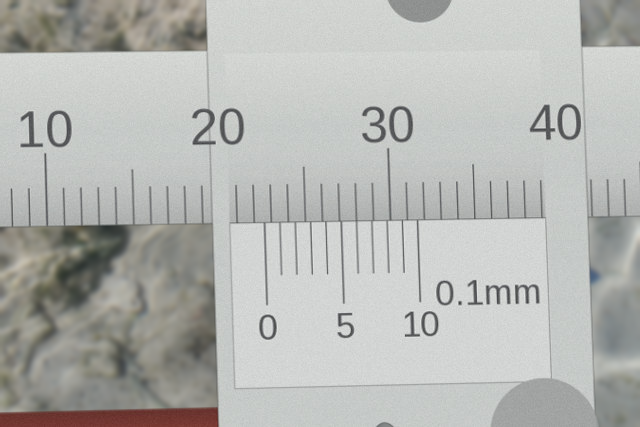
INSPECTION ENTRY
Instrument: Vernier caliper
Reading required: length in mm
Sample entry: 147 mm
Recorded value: 22.6 mm
